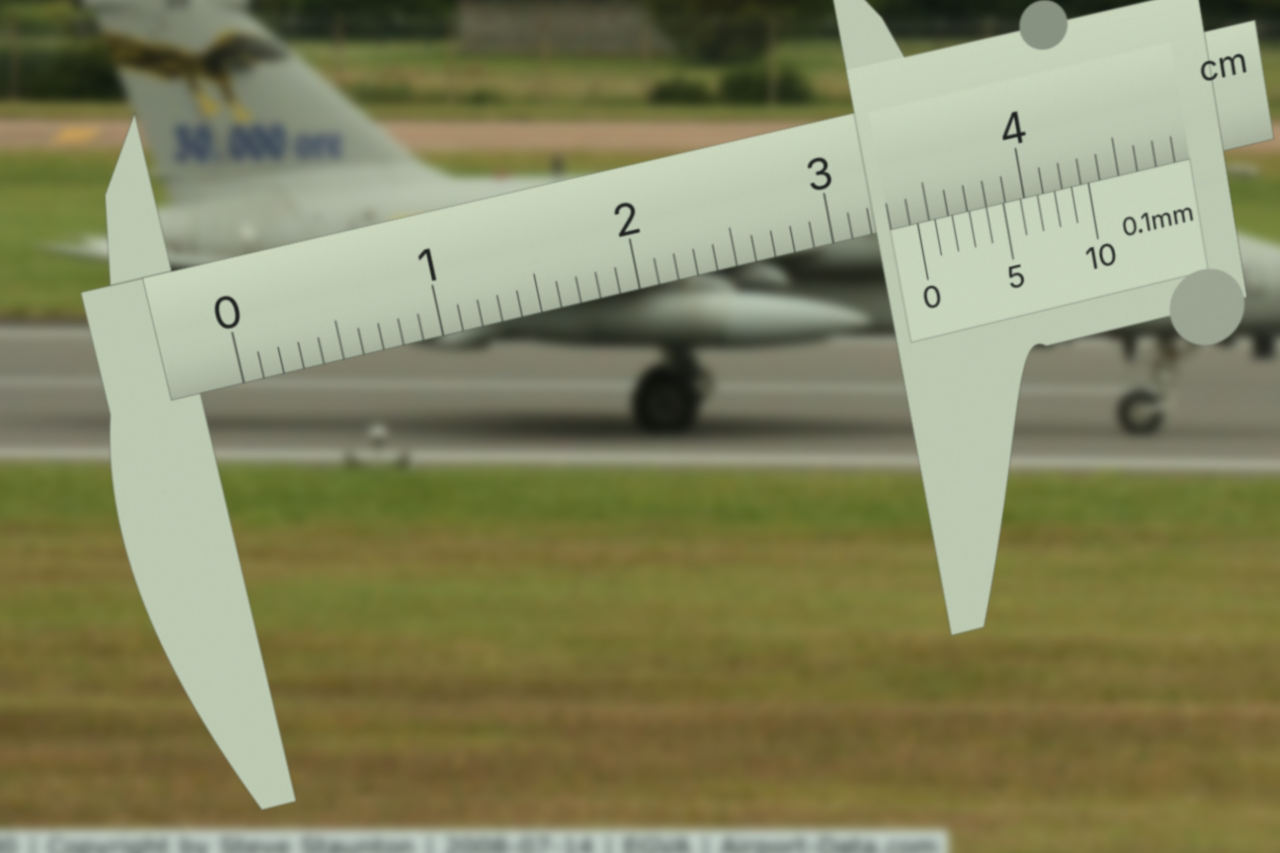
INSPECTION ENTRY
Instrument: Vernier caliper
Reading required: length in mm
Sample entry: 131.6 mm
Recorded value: 34.4 mm
